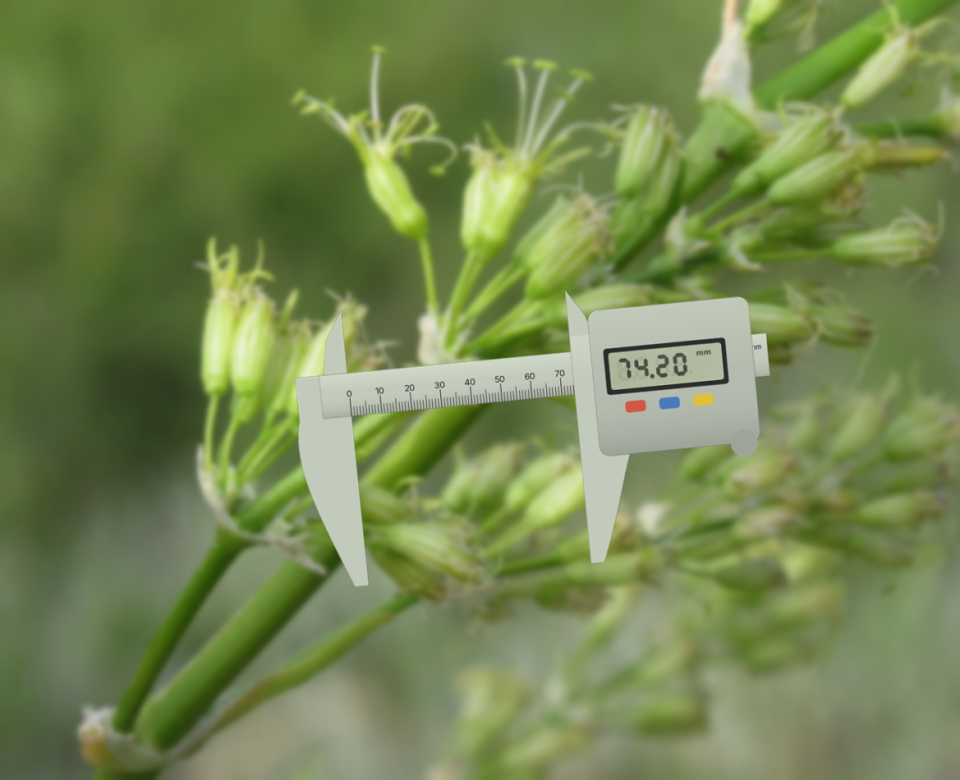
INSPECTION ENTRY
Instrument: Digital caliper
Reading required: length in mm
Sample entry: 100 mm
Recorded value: 74.20 mm
